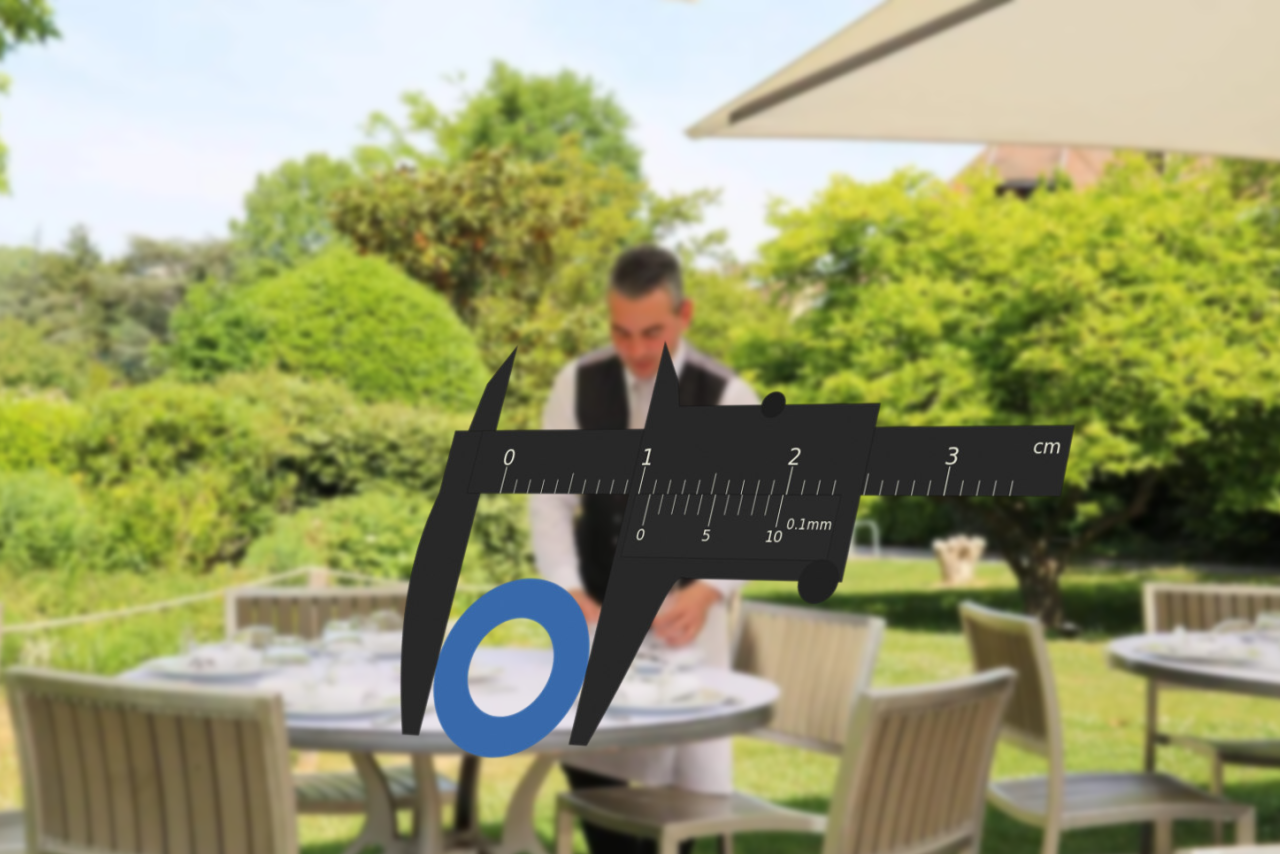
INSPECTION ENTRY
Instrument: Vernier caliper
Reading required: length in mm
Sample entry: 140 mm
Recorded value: 10.8 mm
